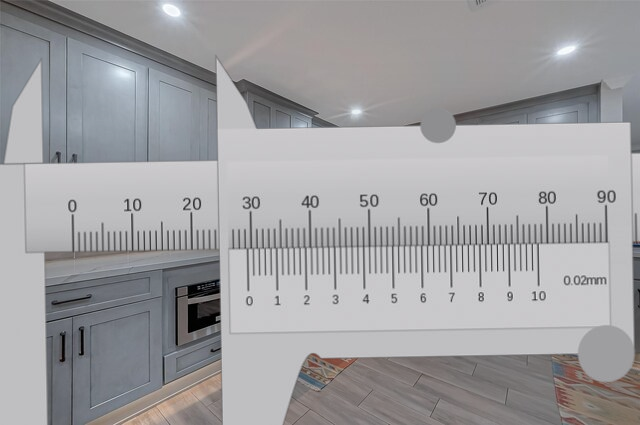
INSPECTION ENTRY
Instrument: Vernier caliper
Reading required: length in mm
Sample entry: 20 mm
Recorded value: 29.4 mm
